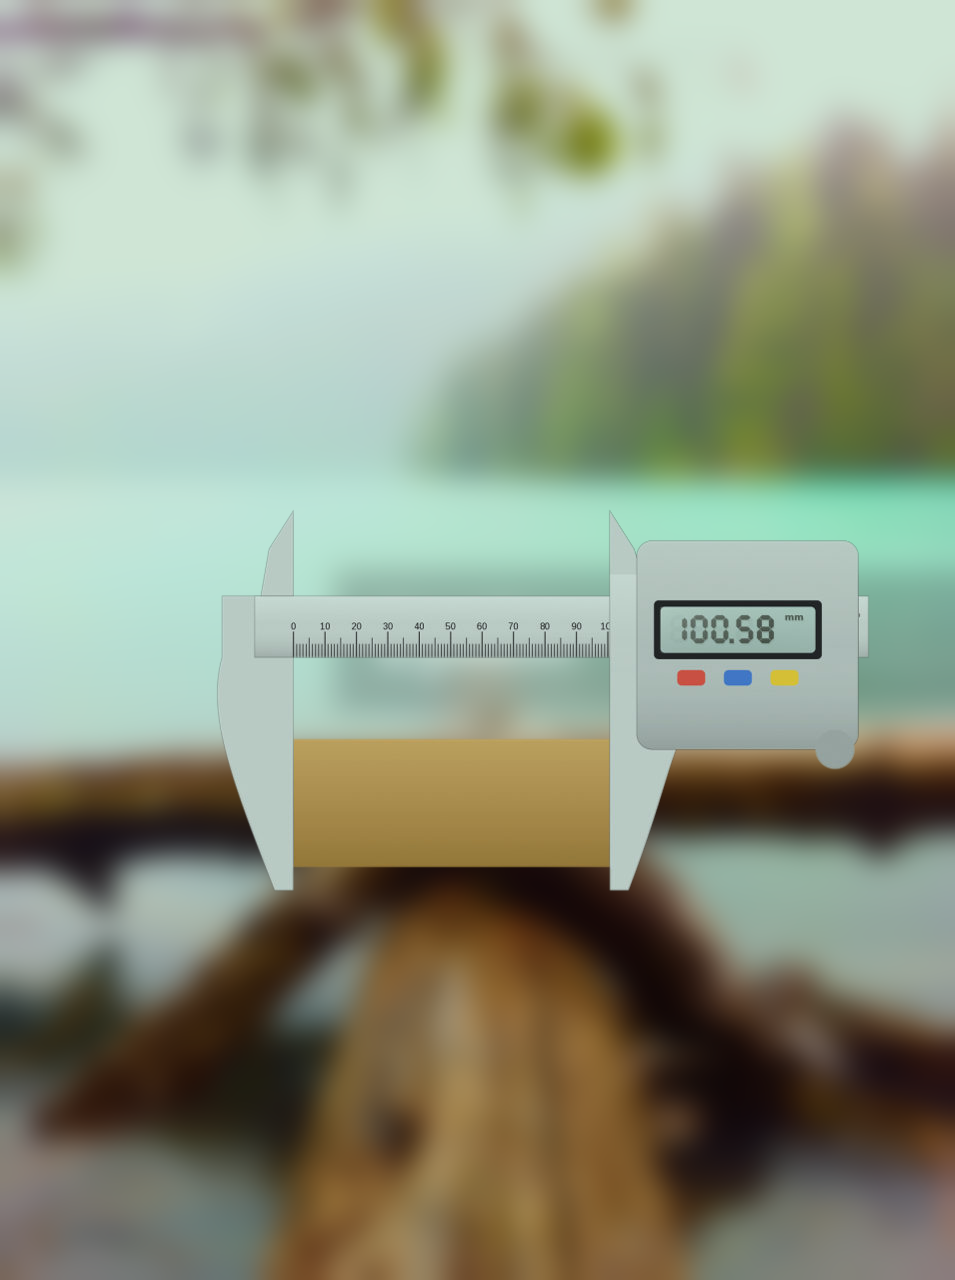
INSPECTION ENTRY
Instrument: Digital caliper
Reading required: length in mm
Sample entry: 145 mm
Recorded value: 100.58 mm
